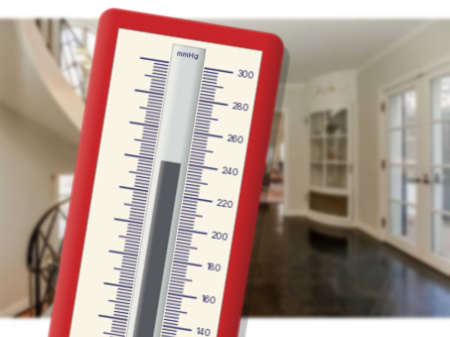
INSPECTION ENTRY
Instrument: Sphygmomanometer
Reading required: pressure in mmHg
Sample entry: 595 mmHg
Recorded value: 240 mmHg
